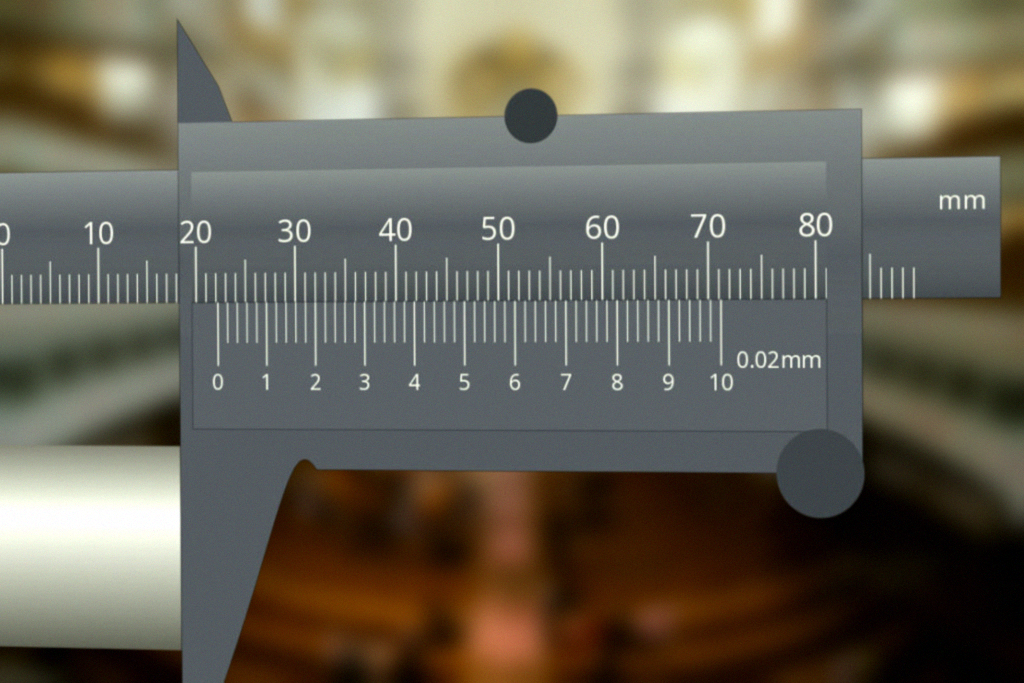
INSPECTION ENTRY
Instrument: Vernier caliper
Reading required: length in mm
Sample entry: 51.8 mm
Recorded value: 22.2 mm
